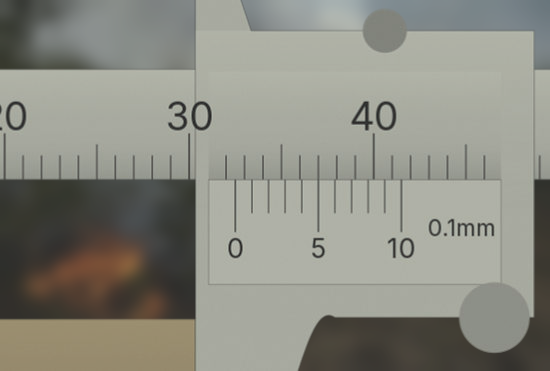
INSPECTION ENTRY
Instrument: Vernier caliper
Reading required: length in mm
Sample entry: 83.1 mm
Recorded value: 32.5 mm
